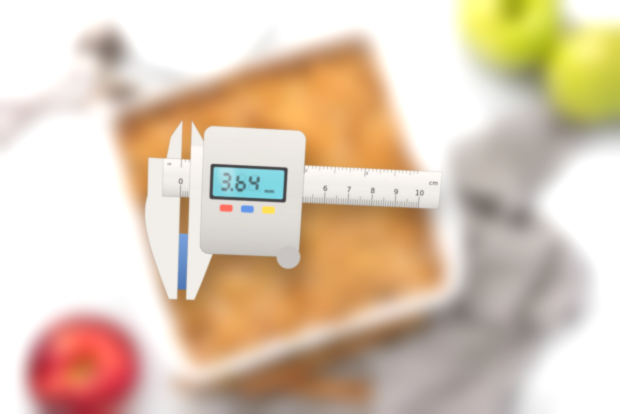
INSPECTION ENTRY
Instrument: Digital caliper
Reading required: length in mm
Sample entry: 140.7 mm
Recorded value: 3.64 mm
